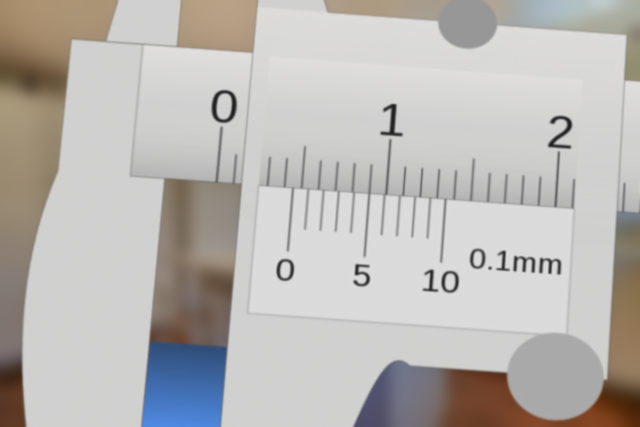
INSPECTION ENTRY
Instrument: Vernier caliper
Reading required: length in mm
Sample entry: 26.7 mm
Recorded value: 4.5 mm
